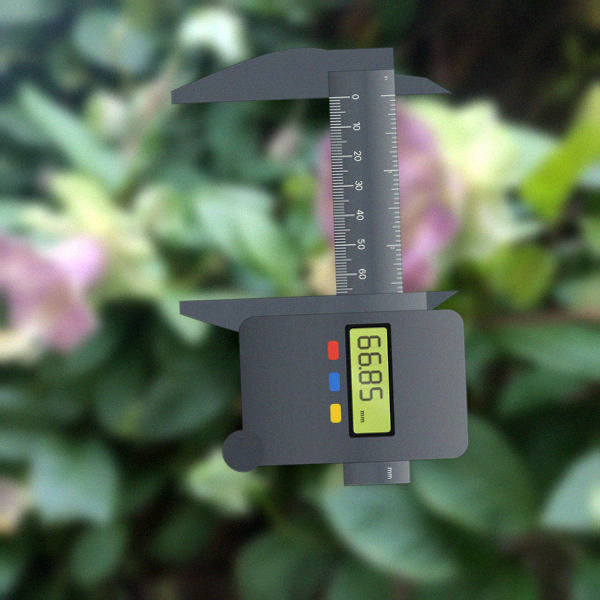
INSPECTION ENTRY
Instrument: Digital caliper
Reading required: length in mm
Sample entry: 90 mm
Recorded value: 66.85 mm
